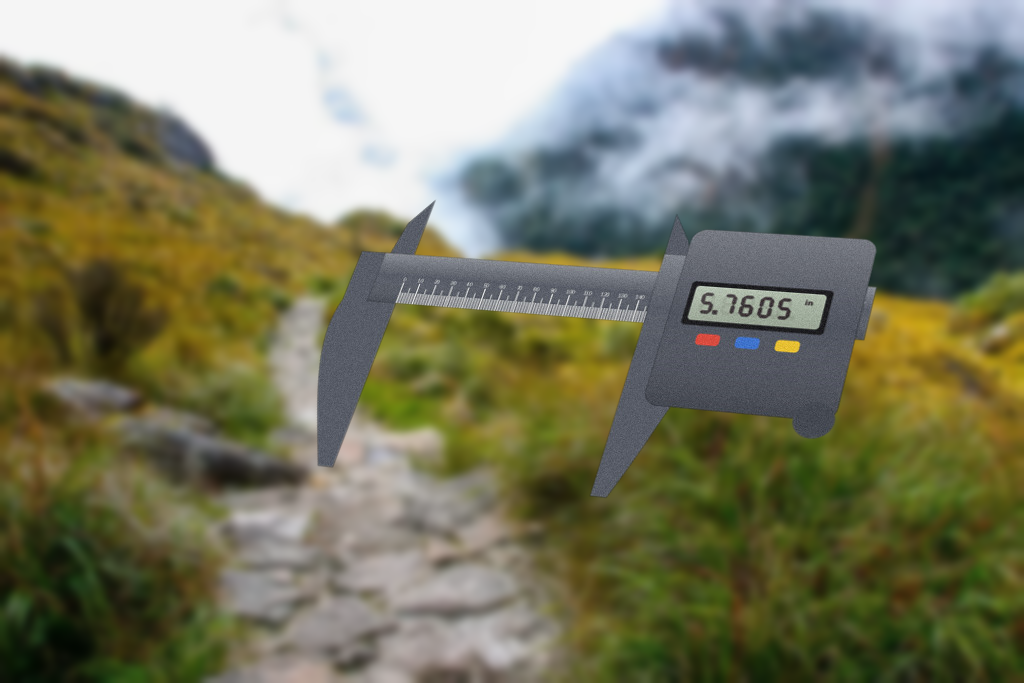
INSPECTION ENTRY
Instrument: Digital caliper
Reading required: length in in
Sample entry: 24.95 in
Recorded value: 5.7605 in
